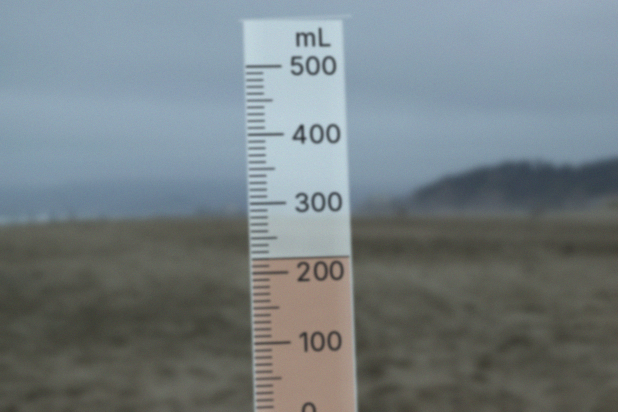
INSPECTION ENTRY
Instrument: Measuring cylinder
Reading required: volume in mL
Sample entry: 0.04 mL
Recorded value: 220 mL
